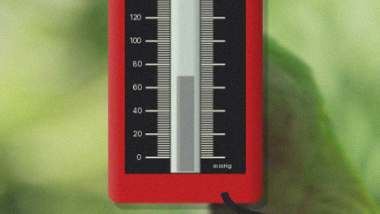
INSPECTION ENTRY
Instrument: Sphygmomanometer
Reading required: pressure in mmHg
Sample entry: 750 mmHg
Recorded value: 70 mmHg
